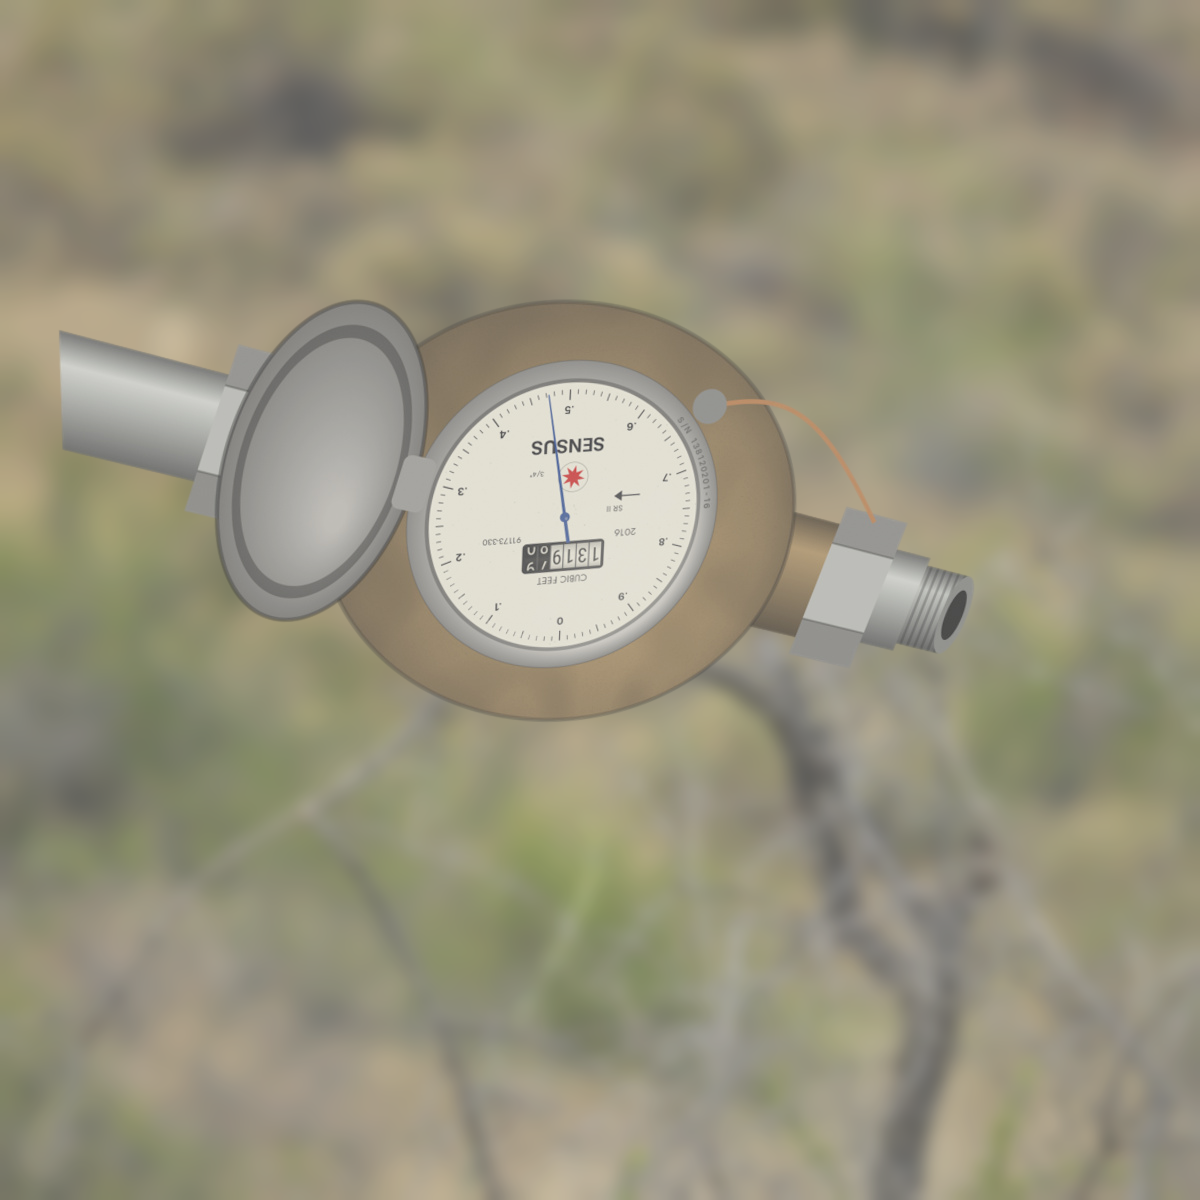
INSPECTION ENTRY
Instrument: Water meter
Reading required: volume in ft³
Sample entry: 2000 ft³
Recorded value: 131979.47 ft³
